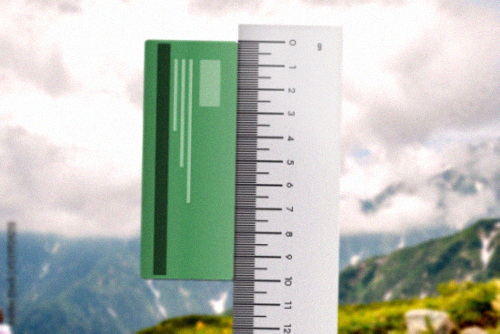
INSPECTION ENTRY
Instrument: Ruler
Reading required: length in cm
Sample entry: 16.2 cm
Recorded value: 10 cm
